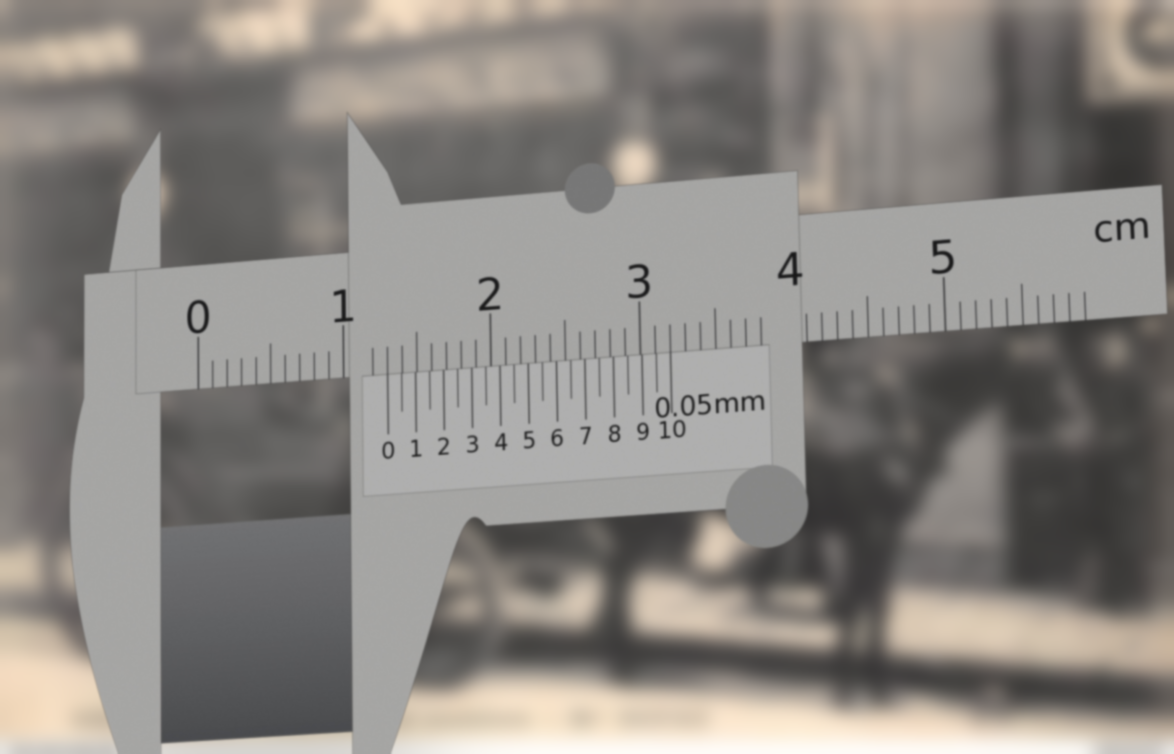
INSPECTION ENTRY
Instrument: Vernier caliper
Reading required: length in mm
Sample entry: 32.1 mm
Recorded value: 13.0 mm
